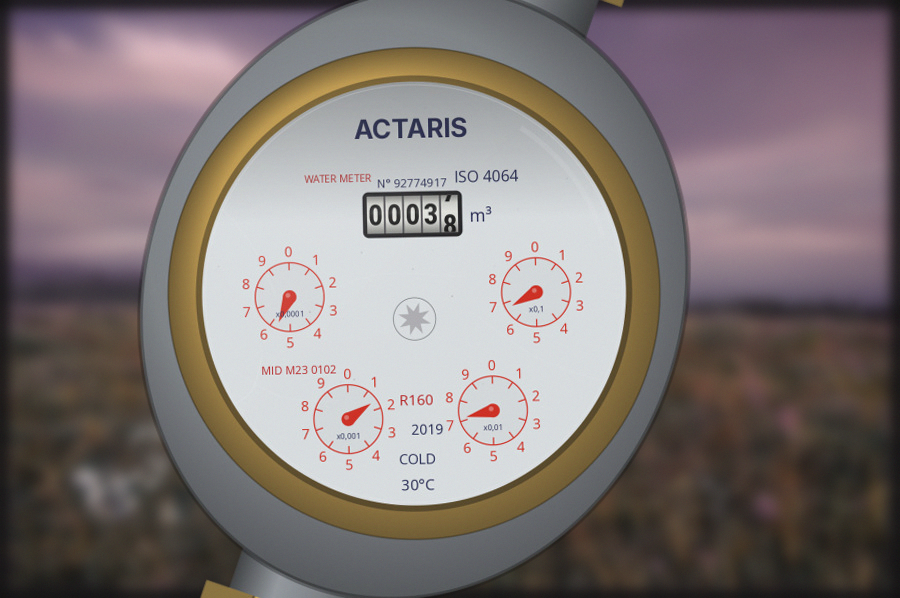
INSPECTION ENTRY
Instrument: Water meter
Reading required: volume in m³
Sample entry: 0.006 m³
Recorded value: 37.6715 m³
